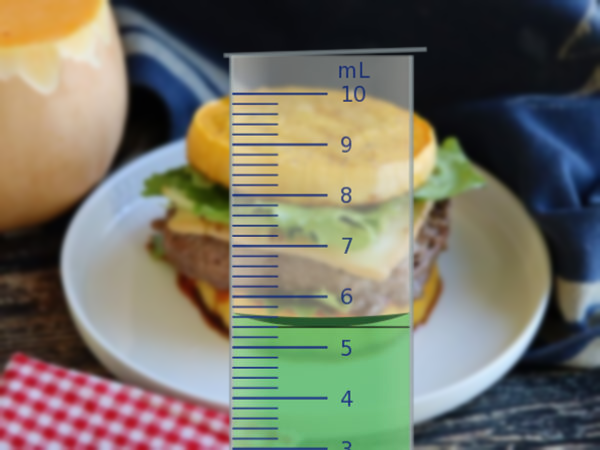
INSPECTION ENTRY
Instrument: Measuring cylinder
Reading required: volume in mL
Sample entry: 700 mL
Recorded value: 5.4 mL
